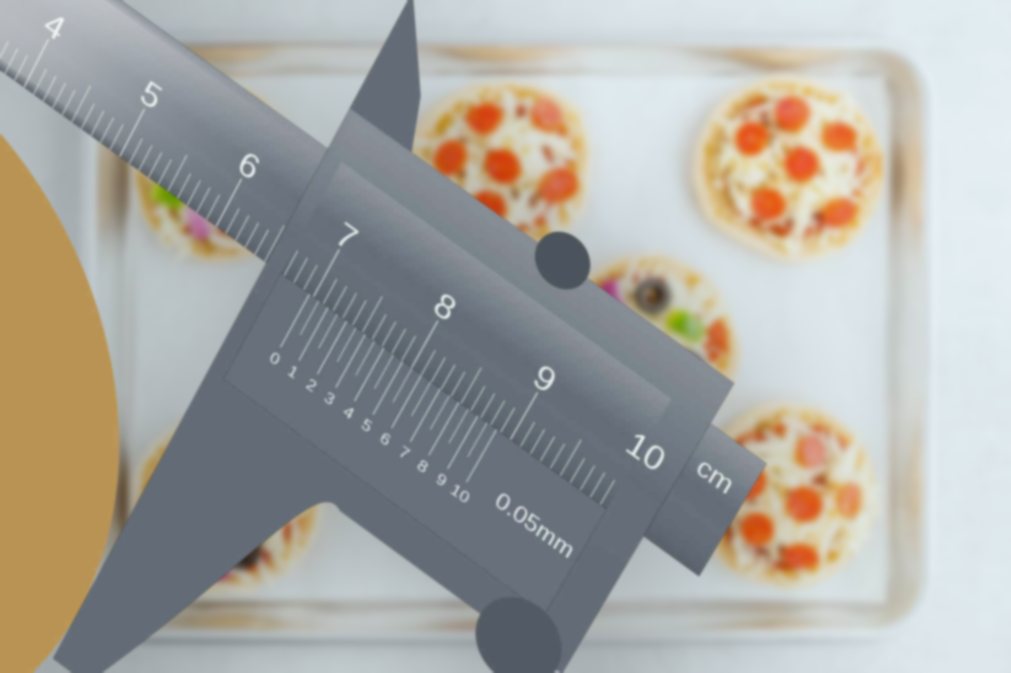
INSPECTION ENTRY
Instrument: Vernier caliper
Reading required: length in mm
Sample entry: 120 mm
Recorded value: 69.6 mm
